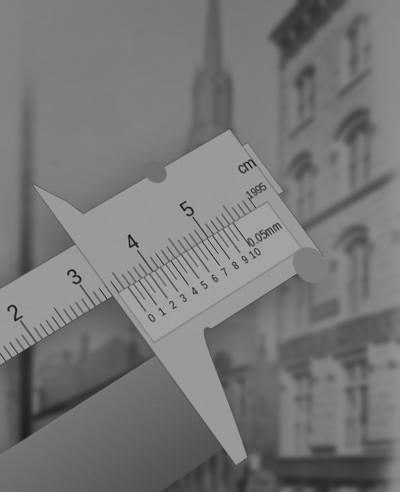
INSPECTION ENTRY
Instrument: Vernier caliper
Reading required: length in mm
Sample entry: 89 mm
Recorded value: 35.6 mm
